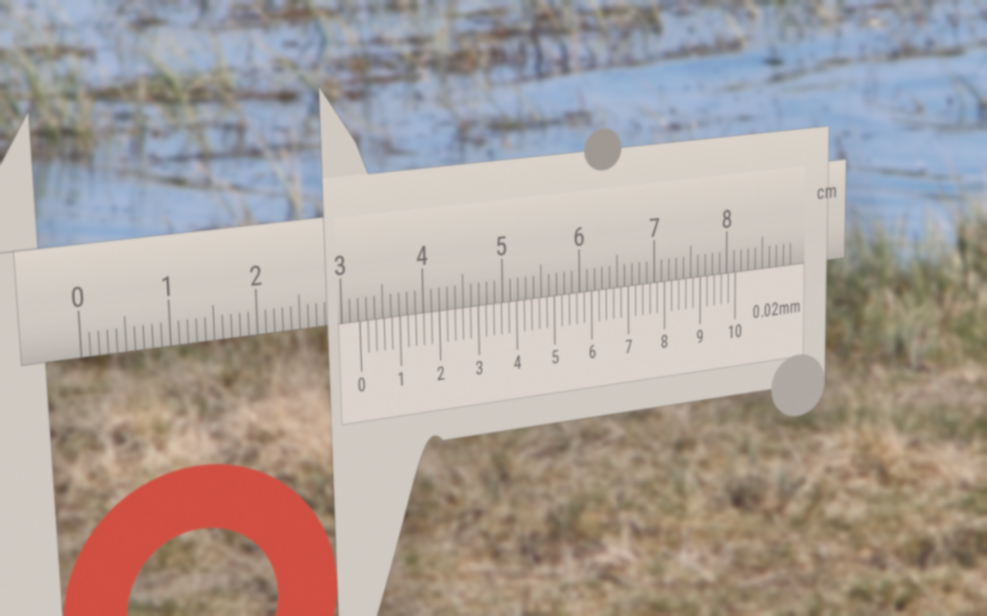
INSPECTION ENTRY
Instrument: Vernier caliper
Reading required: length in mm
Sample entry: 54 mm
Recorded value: 32.2 mm
